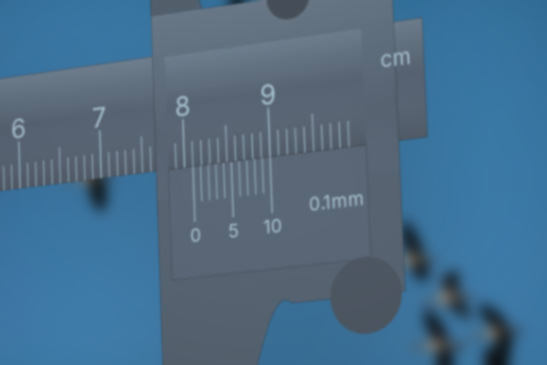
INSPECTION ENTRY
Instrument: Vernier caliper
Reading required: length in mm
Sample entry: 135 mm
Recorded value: 81.0 mm
